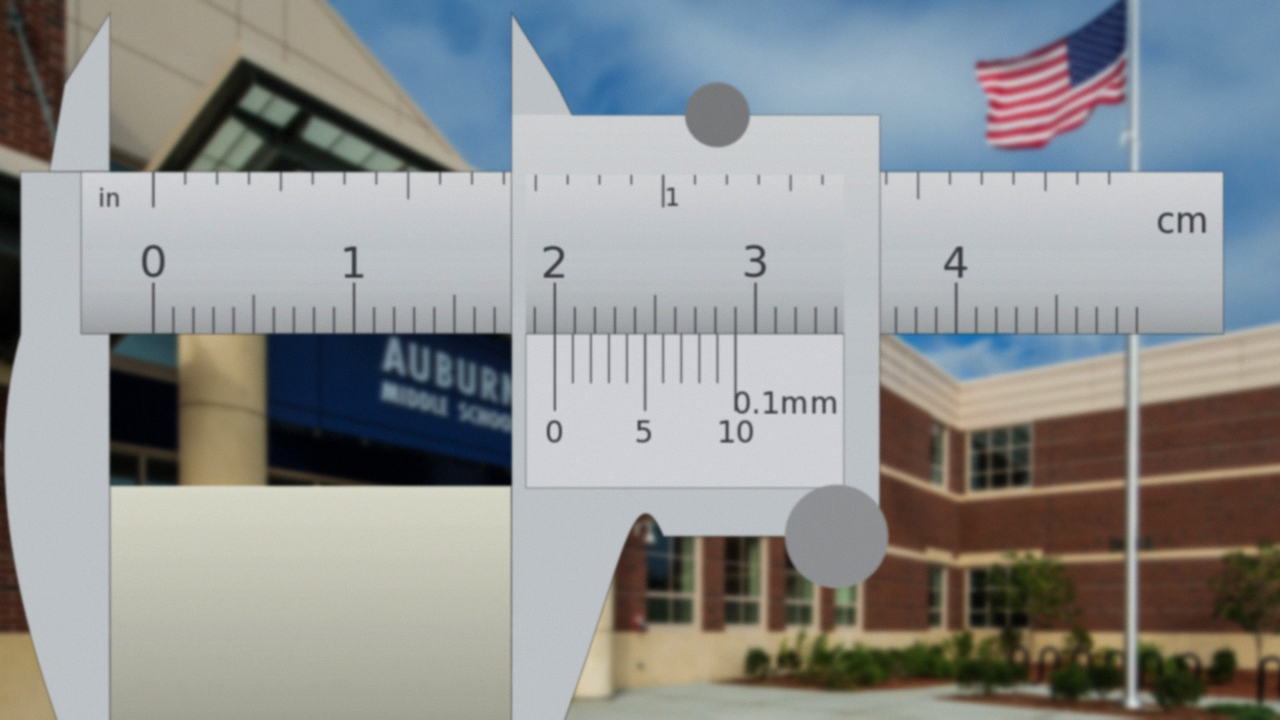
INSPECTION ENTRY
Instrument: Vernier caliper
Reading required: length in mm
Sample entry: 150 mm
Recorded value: 20.0 mm
